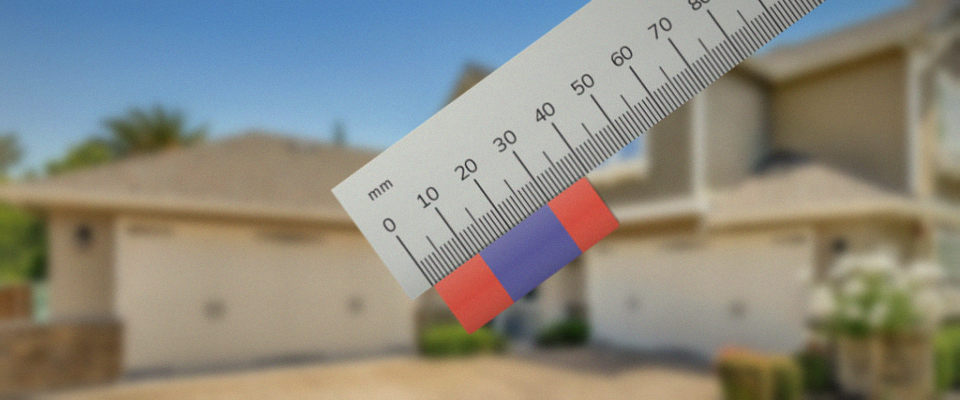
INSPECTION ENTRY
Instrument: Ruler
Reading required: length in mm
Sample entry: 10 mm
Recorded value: 39 mm
